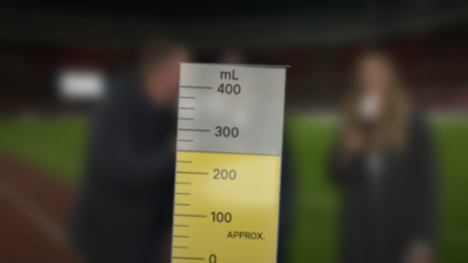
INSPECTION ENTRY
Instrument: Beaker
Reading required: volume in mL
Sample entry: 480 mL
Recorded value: 250 mL
